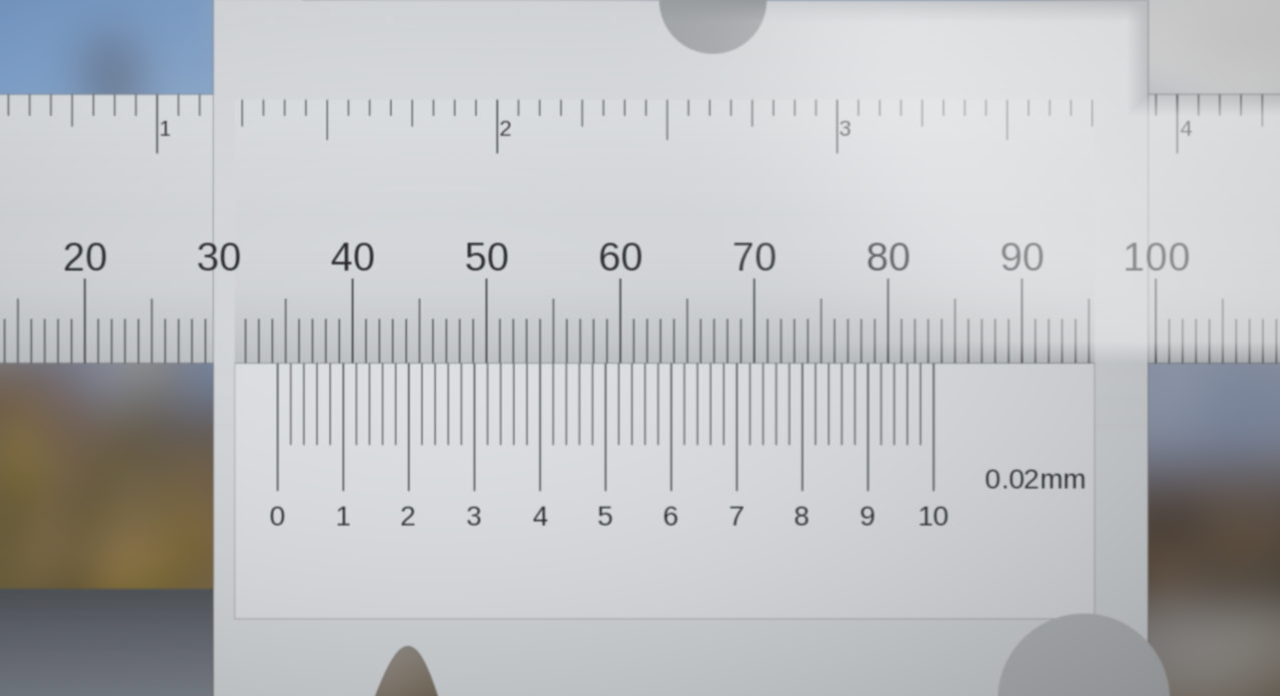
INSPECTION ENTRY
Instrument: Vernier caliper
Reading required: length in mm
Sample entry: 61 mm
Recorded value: 34.4 mm
